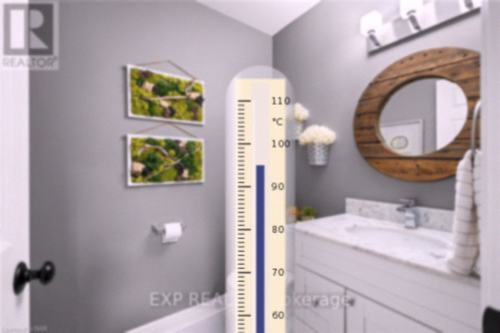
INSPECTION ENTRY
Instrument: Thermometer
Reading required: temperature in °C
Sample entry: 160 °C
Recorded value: 95 °C
